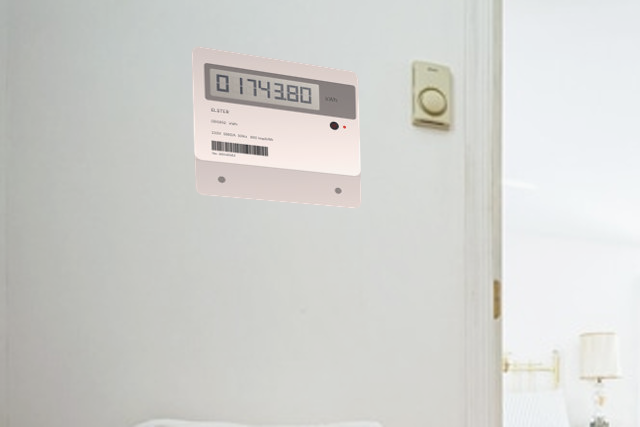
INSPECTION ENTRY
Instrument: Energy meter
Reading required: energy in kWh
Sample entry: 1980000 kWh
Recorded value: 1743.80 kWh
